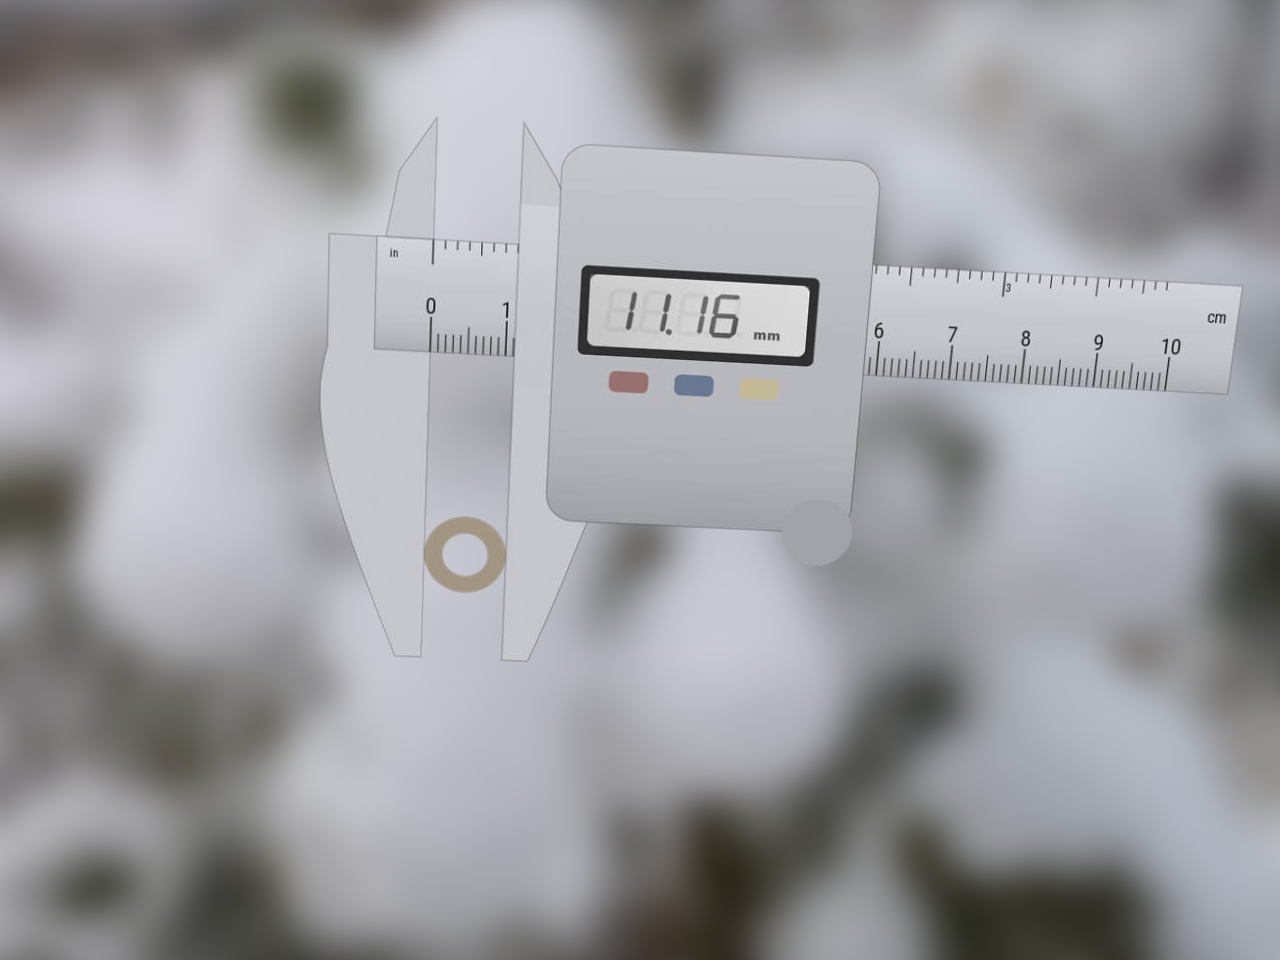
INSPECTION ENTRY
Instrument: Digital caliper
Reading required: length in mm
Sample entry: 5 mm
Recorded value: 11.16 mm
